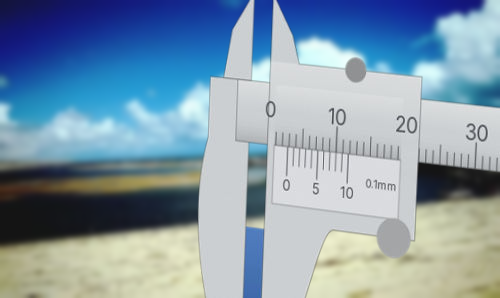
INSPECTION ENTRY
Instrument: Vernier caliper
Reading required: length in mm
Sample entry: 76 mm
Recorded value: 2.8 mm
